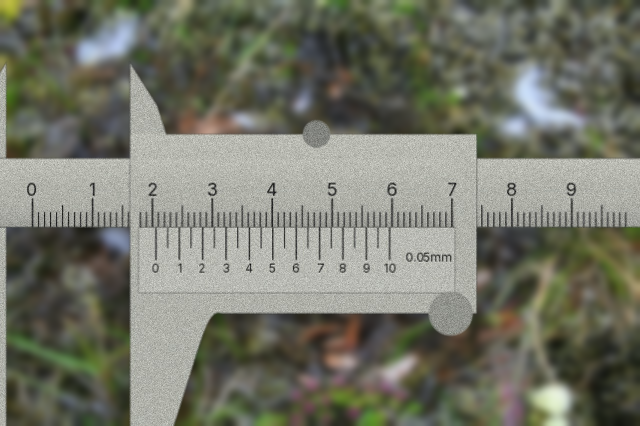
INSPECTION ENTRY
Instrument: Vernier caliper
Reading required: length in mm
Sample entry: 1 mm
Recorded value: 20.6 mm
